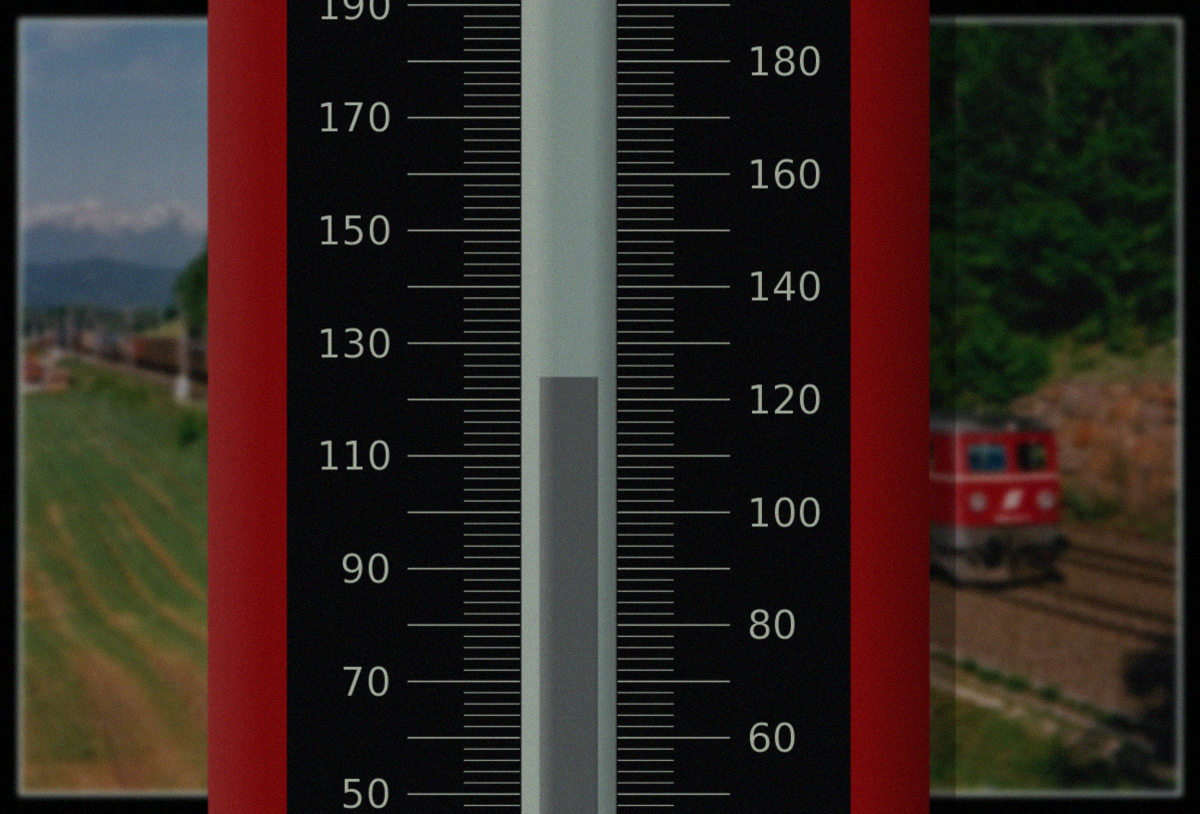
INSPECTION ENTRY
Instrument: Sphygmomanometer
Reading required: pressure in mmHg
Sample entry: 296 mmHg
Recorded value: 124 mmHg
